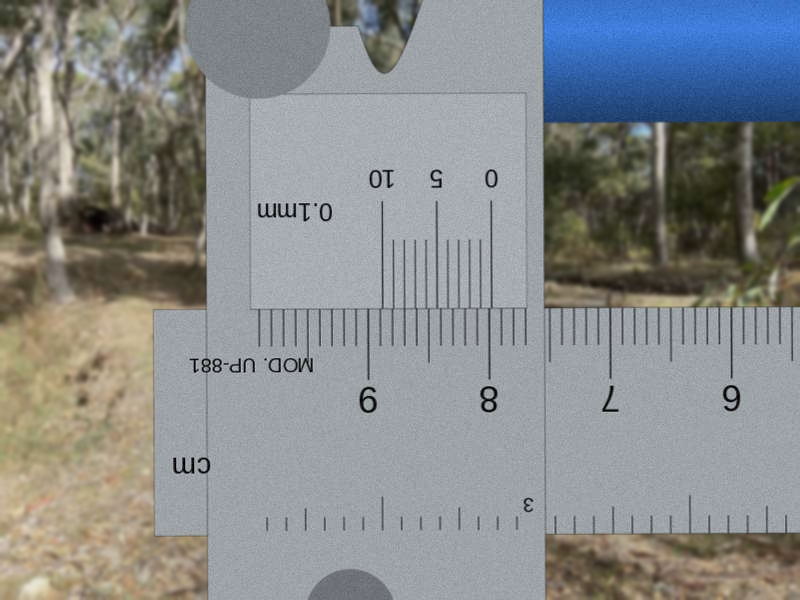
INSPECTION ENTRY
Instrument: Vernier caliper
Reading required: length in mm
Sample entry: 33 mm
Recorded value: 79.8 mm
